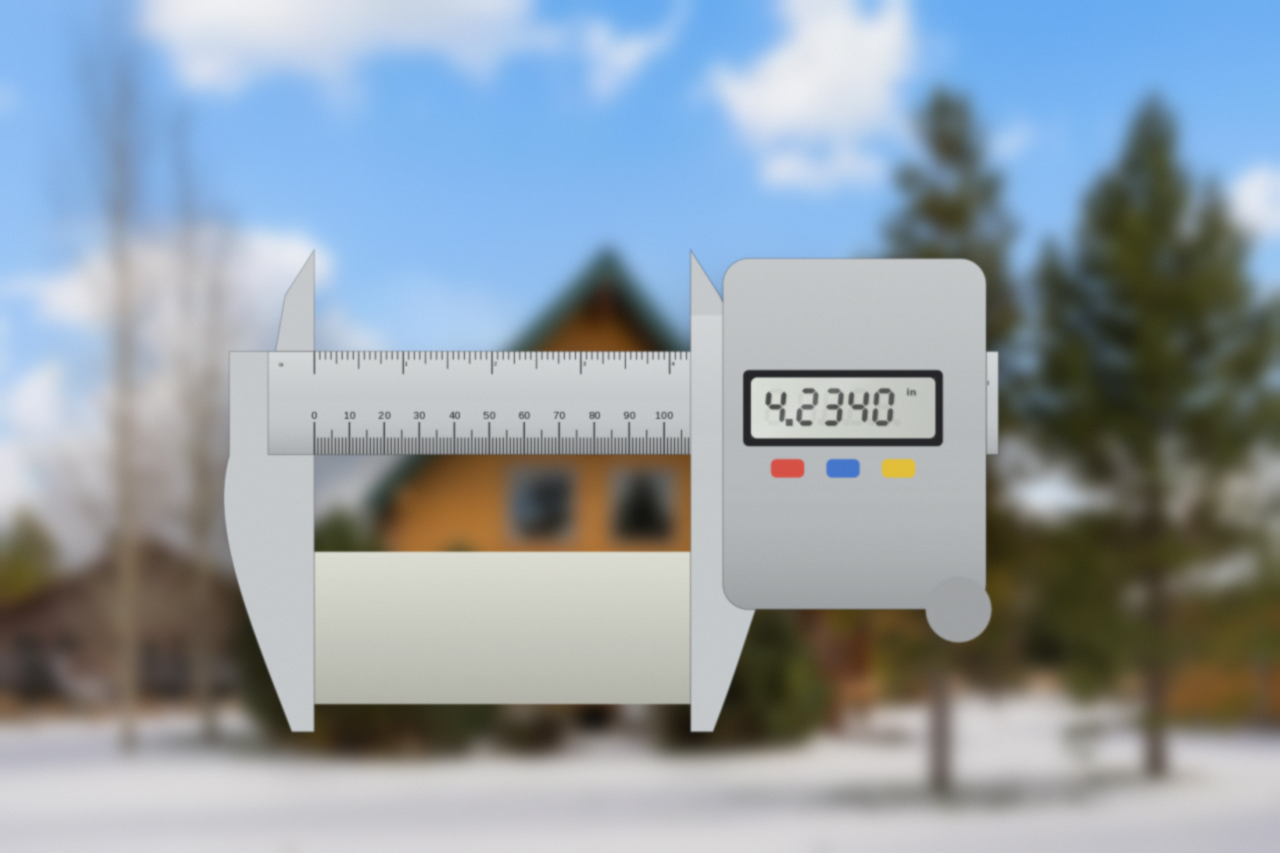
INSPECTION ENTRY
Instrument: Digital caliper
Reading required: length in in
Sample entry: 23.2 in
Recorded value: 4.2340 in
